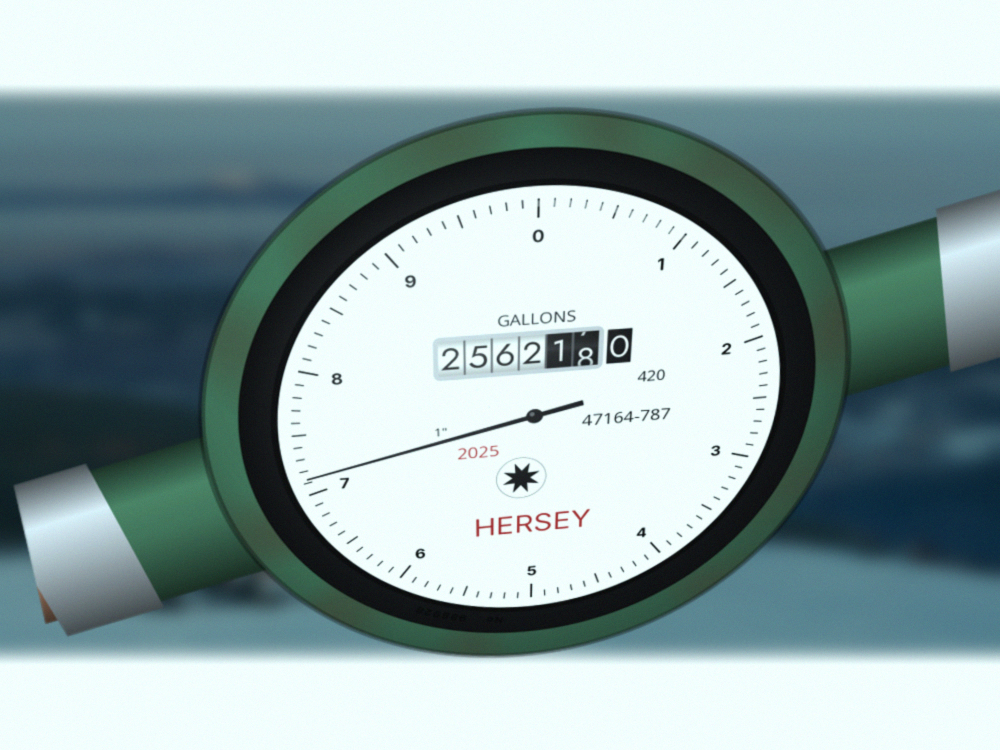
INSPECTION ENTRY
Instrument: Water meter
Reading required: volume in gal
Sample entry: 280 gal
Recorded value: 2562177.1 gal
